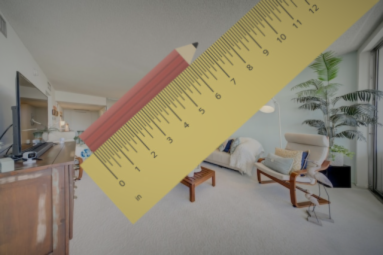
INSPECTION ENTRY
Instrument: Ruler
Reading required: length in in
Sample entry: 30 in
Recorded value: 7 in
